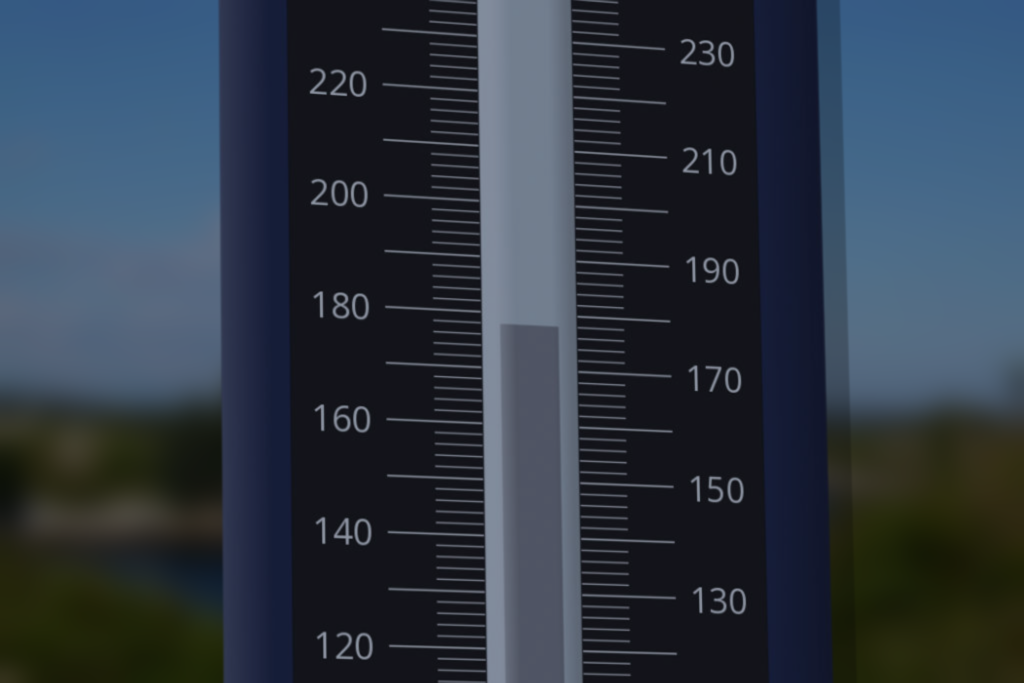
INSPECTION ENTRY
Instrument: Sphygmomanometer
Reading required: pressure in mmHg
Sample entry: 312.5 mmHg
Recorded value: 178 mmHg
